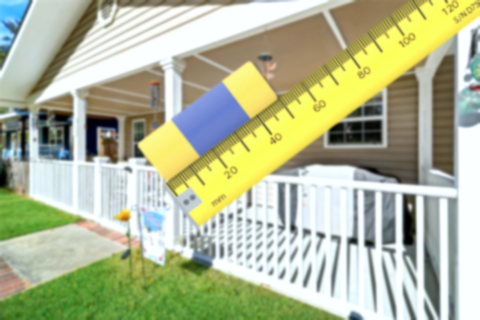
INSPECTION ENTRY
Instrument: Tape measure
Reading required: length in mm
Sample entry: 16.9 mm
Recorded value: 50 mm
